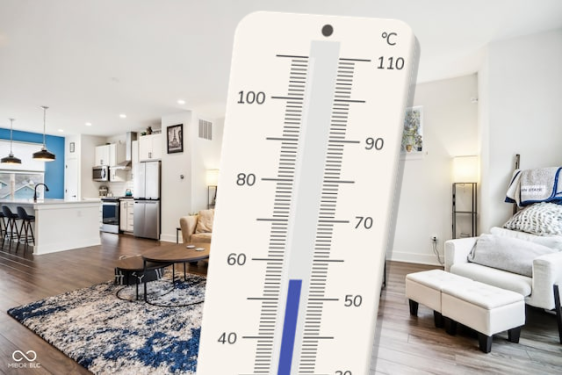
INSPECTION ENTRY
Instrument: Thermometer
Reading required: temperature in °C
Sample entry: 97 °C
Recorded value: 55 °C
